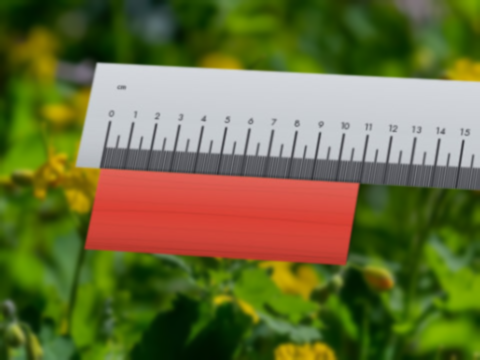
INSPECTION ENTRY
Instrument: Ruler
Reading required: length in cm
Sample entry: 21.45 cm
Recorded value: 11 cm
